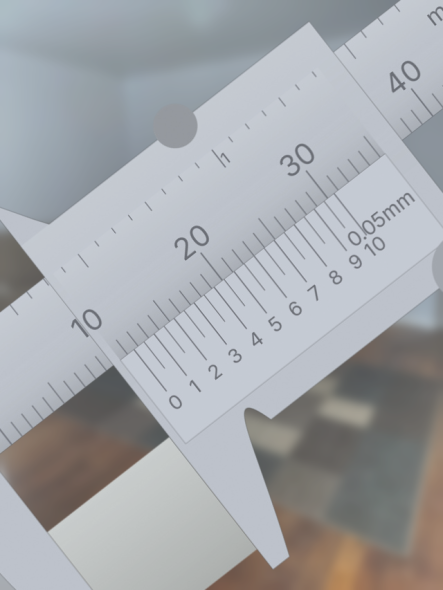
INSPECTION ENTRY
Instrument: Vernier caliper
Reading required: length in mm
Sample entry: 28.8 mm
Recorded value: 11.6 mm
